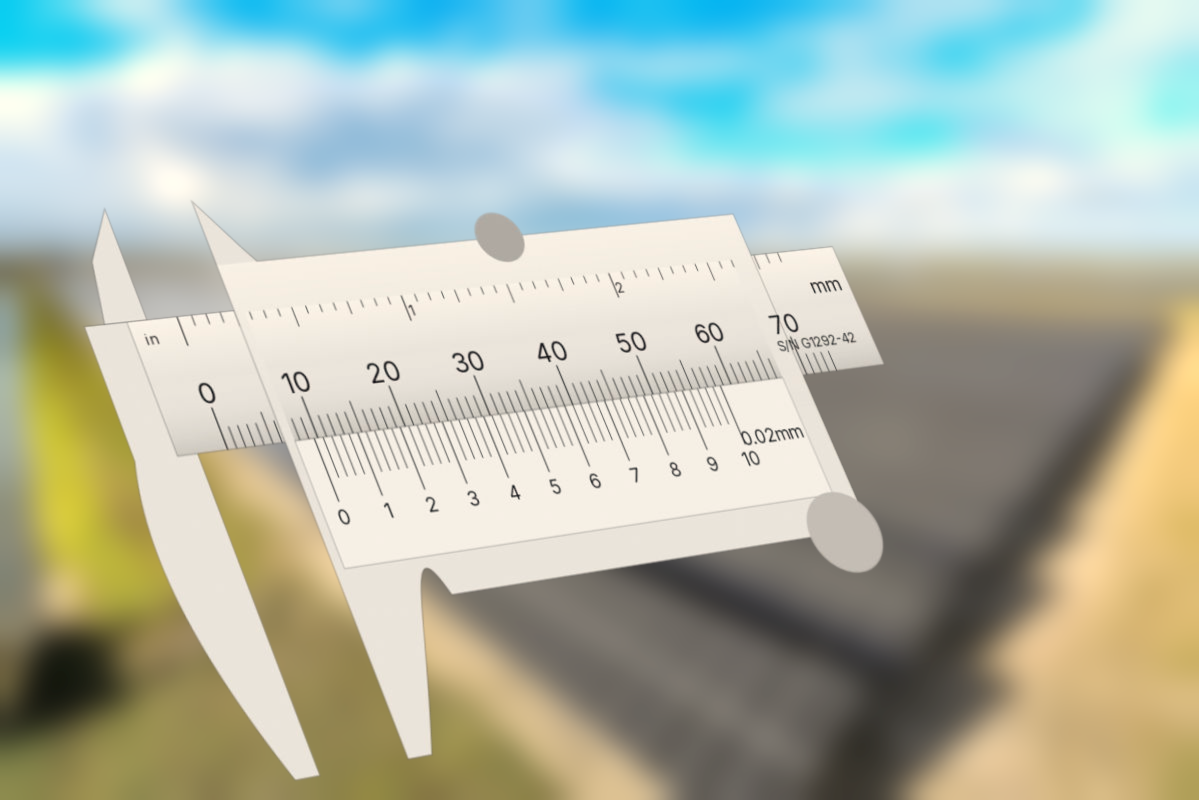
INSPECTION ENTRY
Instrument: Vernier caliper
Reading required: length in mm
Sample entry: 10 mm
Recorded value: 9.6 mm
